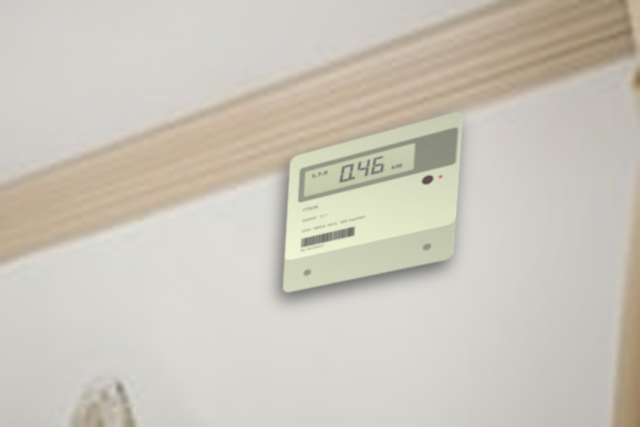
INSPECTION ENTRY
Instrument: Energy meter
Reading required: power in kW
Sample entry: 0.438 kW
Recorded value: 0.46 kW
